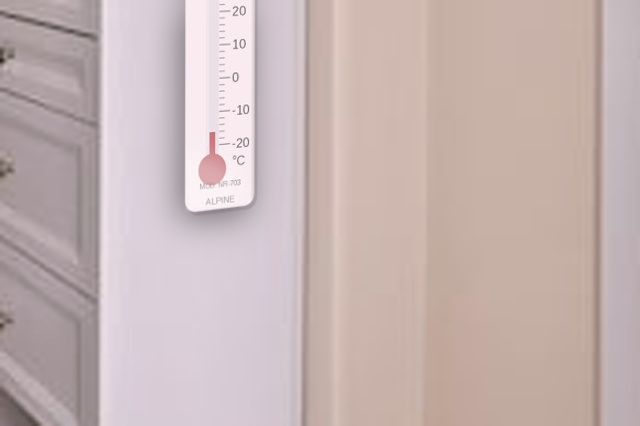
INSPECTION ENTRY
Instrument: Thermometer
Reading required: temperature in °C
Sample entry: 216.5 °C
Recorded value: -16 °C
